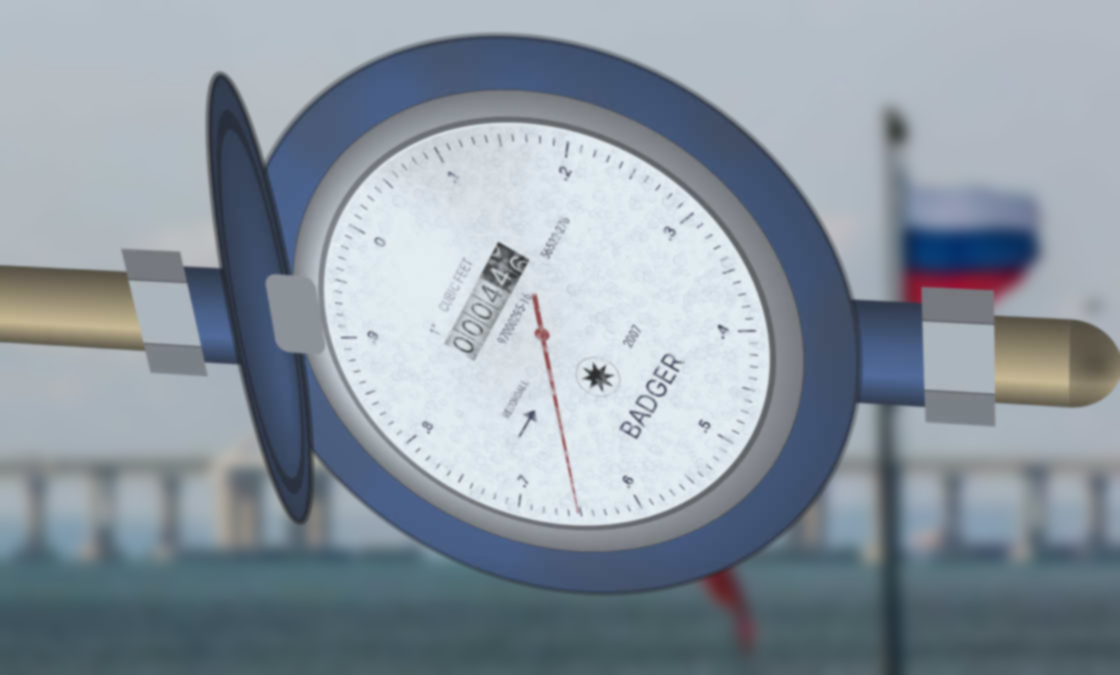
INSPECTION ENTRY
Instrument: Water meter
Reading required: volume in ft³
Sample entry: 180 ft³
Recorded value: 445.65 ft³
